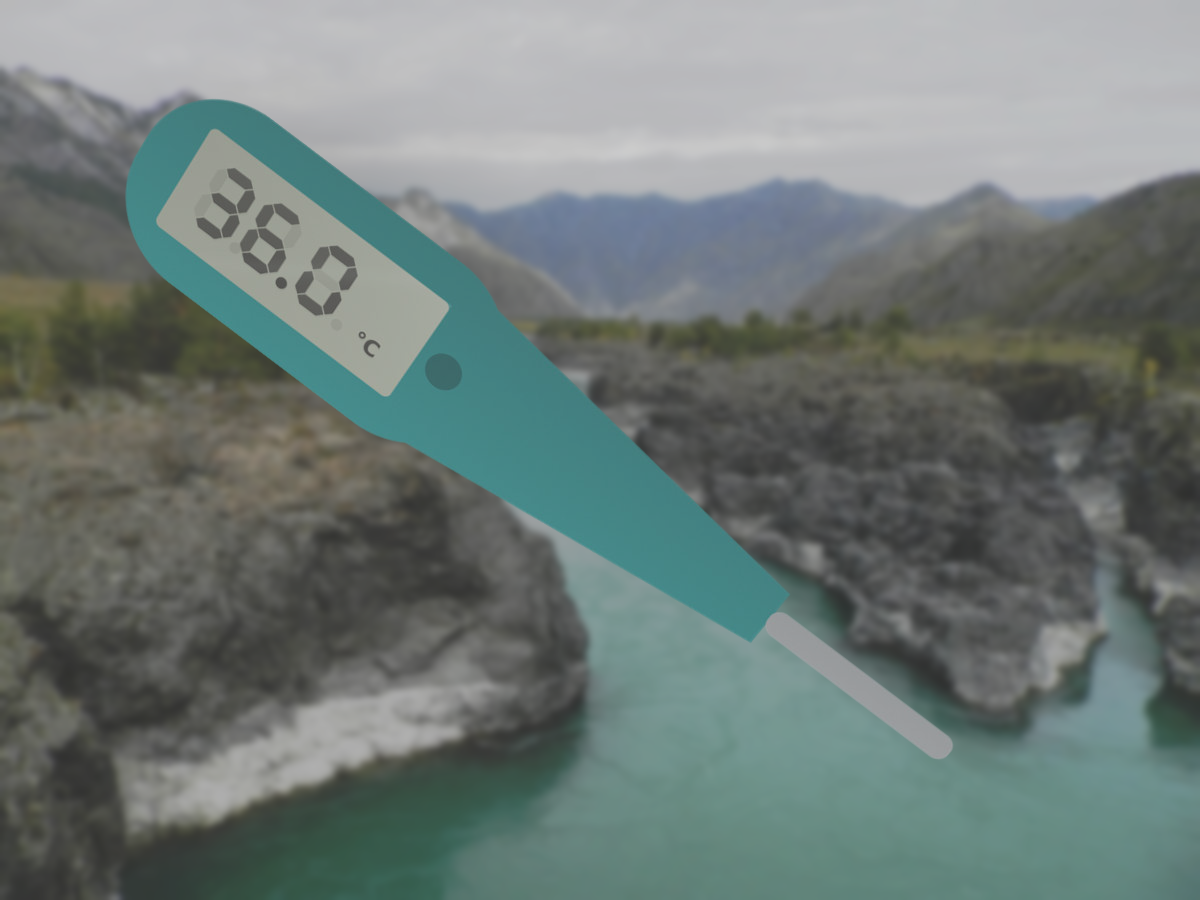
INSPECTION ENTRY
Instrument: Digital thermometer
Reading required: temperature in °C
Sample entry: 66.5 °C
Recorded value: 36.0 °C
